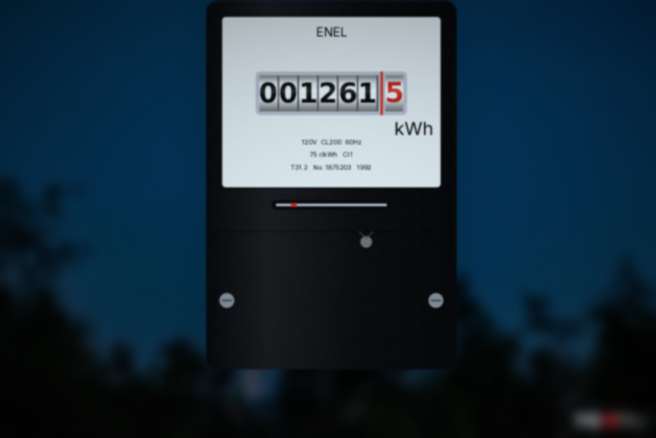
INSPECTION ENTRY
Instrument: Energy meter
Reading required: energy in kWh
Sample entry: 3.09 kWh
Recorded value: 1261.5 kWh
